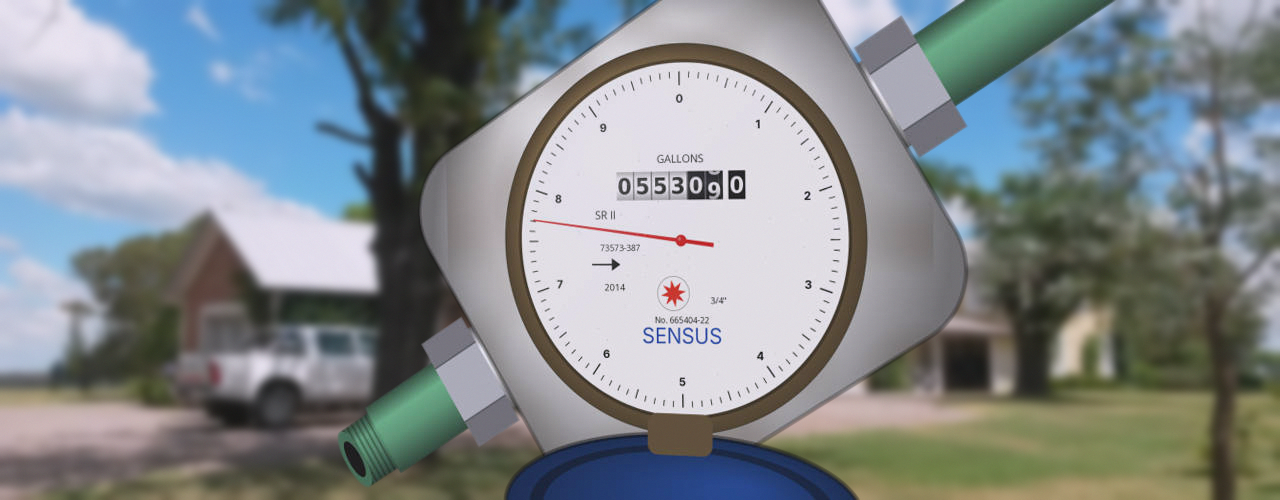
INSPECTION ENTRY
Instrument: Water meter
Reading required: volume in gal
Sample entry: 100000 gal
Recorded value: 553087.7 gal
